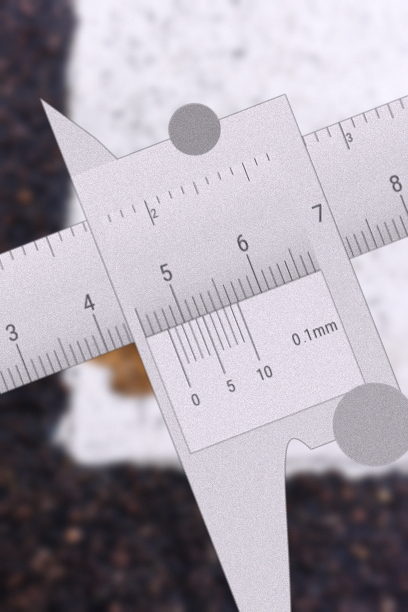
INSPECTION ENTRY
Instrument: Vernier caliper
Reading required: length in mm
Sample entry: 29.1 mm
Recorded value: 47.8 mm
